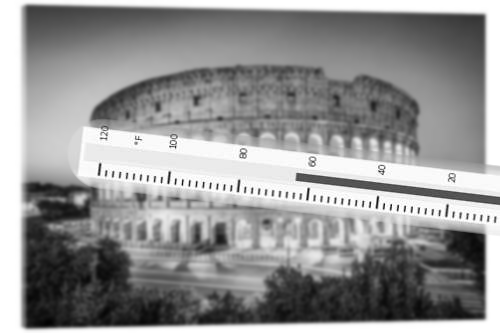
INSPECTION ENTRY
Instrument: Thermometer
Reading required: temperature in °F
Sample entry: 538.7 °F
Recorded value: 64 °F
